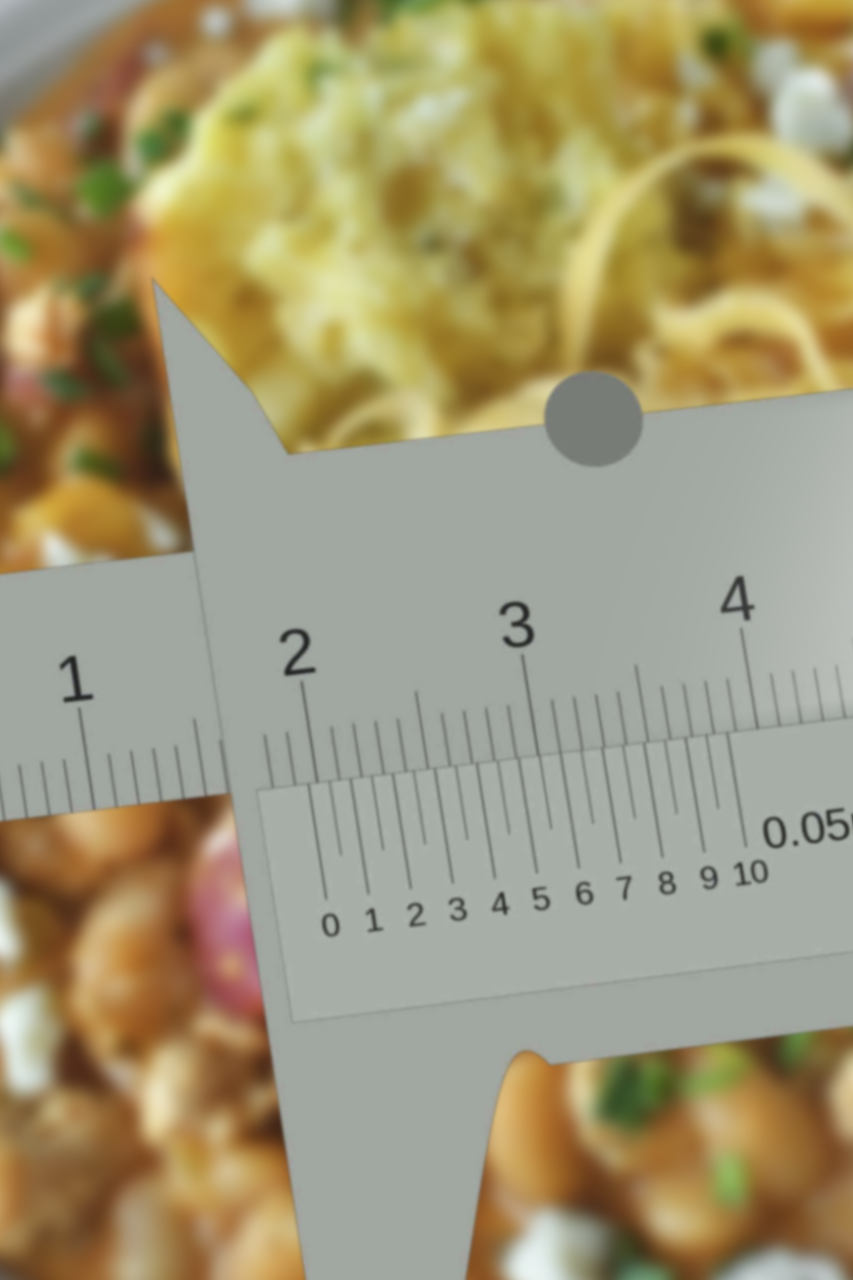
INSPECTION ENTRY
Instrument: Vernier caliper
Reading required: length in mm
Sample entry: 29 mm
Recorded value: 19.6 mm
